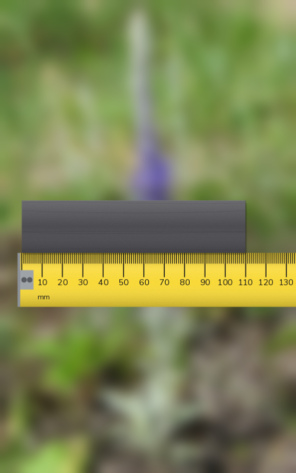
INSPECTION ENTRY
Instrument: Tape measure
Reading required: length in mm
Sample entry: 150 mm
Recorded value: 110 mm
